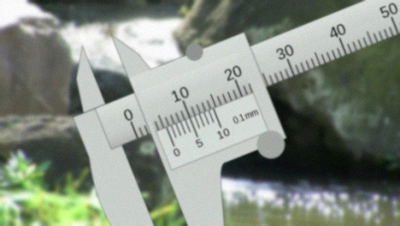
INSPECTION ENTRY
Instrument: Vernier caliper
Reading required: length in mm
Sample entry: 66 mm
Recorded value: 5.5 mm
